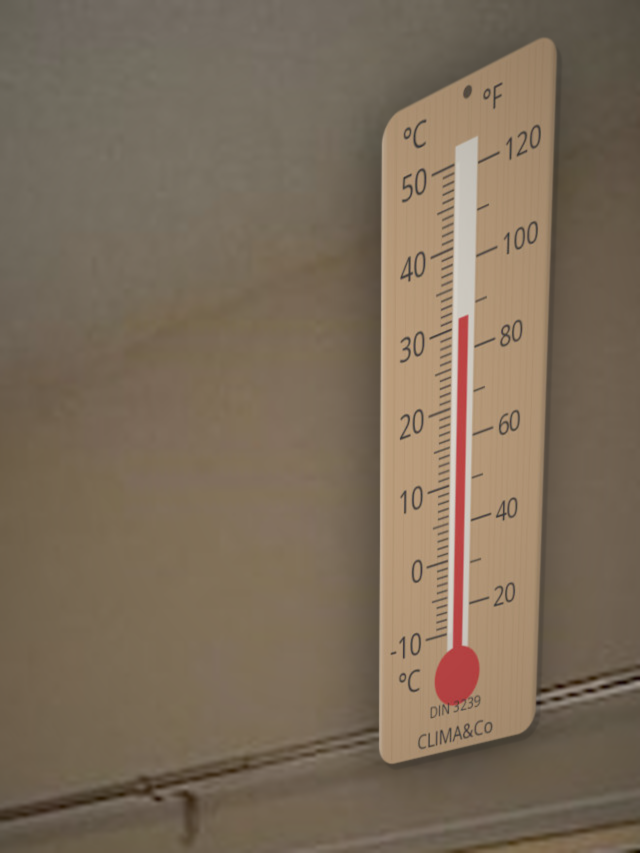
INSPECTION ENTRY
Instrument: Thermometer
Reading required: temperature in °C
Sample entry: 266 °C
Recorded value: 31 °C
